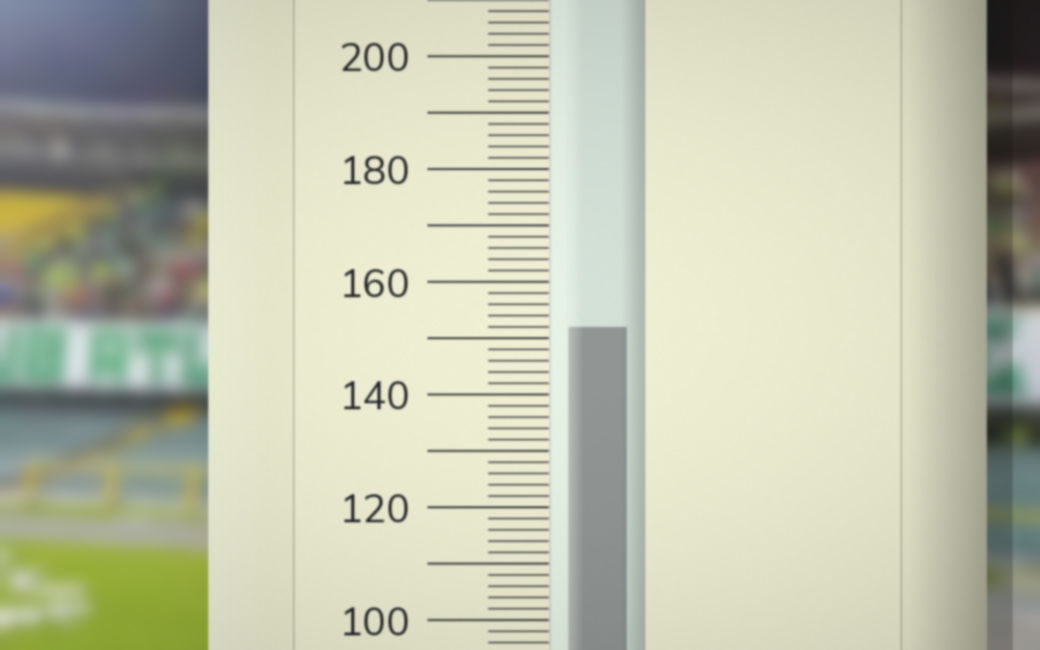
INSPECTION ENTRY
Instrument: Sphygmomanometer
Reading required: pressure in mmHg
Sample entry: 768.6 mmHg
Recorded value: 152 mmHg
